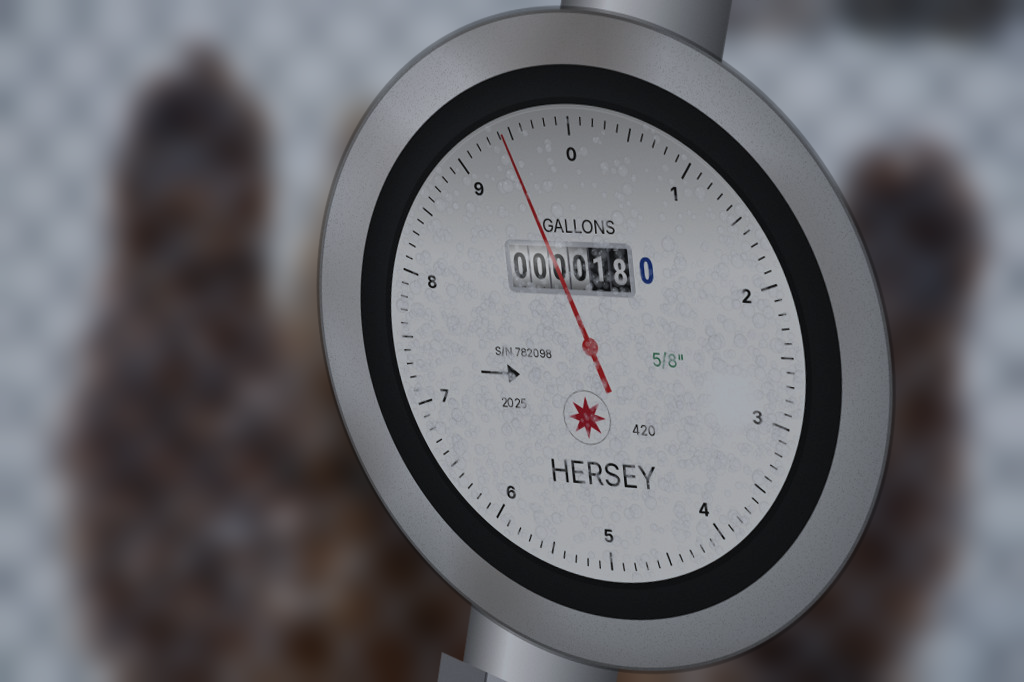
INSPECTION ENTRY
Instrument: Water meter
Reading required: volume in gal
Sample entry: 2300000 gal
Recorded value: 179.4 gal
